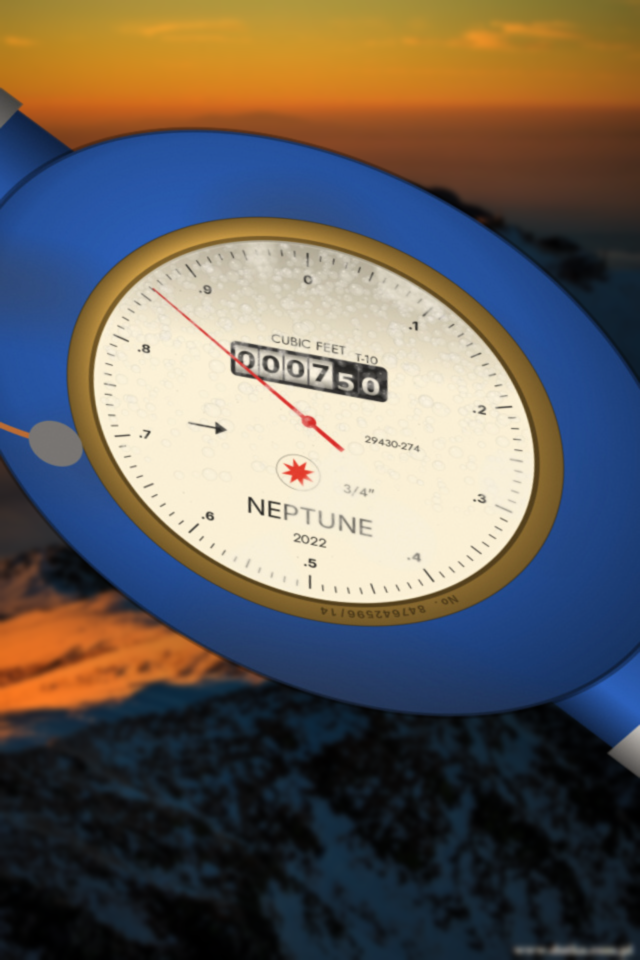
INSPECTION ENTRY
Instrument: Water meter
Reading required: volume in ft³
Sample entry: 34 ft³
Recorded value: 749.86 ft³
